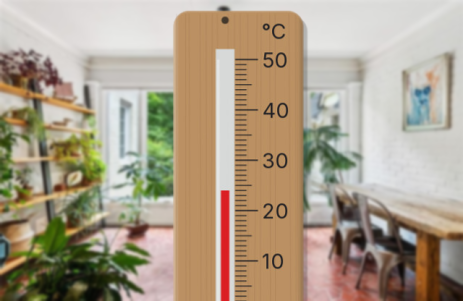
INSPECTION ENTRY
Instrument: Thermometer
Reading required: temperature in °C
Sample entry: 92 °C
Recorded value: 24 °C
